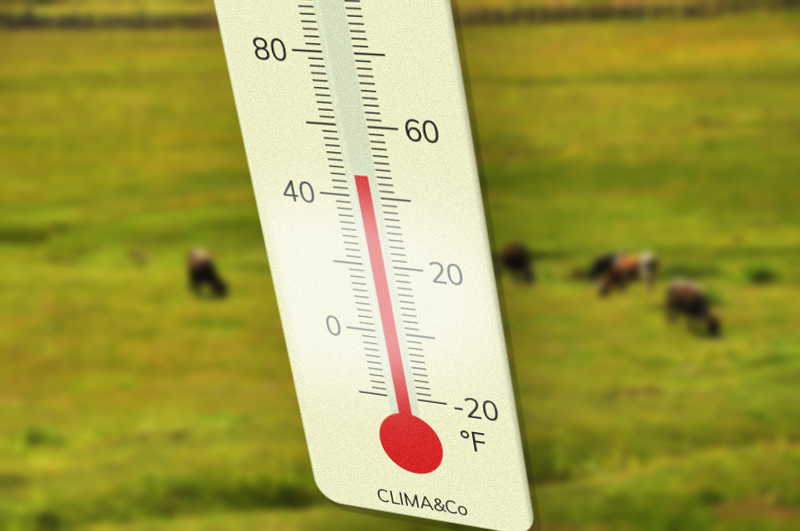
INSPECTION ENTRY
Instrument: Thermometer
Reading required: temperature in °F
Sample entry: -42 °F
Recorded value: 46 °F
